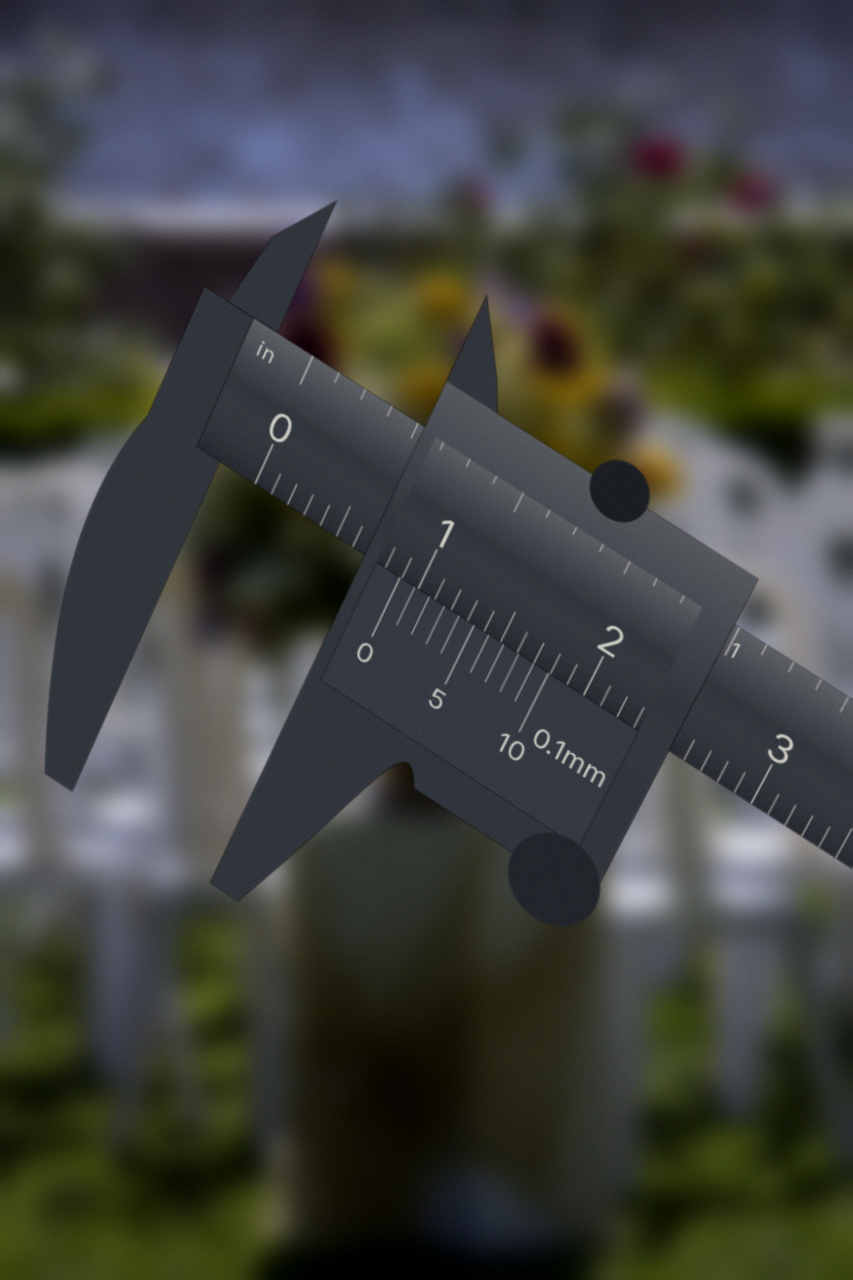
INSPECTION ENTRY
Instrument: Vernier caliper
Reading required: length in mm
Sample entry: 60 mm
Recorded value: 8.9 mm
